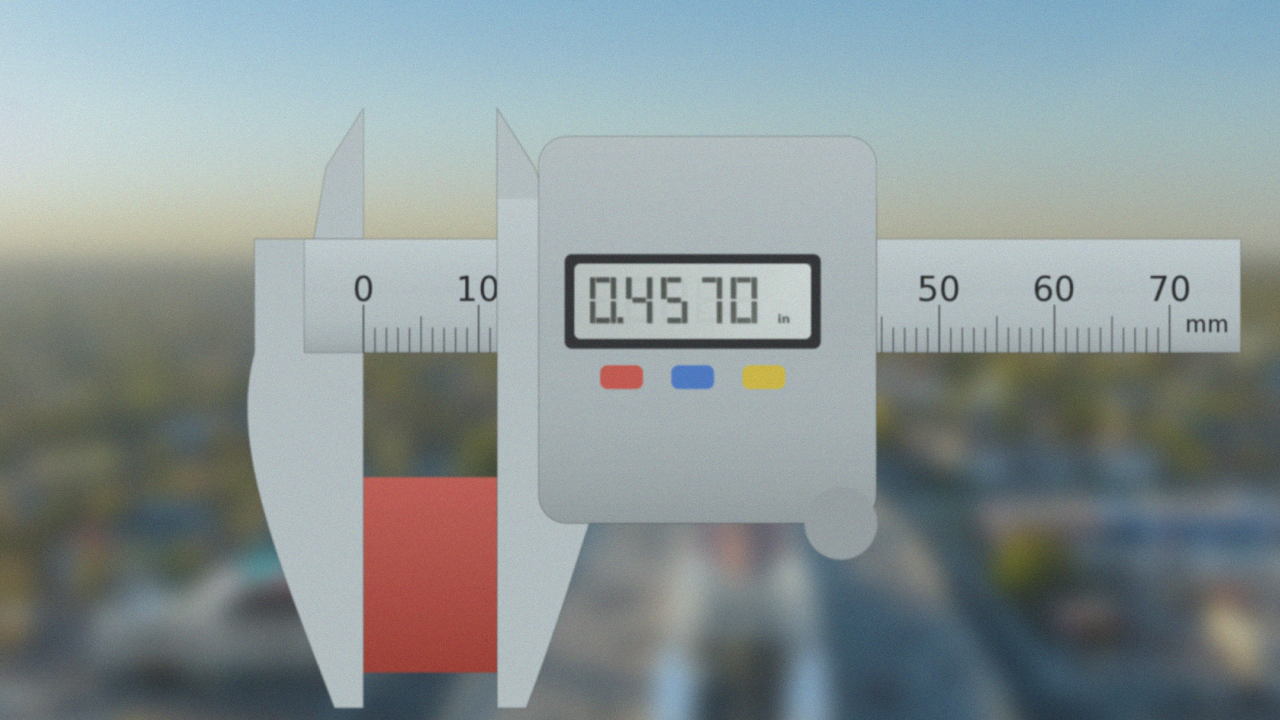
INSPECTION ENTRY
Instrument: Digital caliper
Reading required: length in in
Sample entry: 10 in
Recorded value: 0.4570 in
